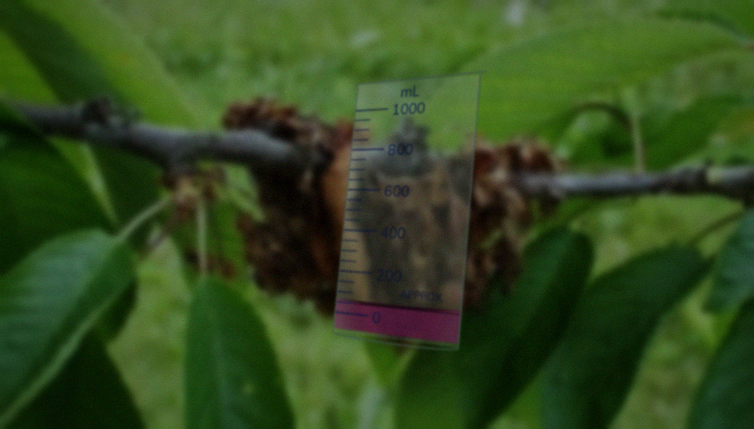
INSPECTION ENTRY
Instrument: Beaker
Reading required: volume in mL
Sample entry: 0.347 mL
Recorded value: 50 mL
